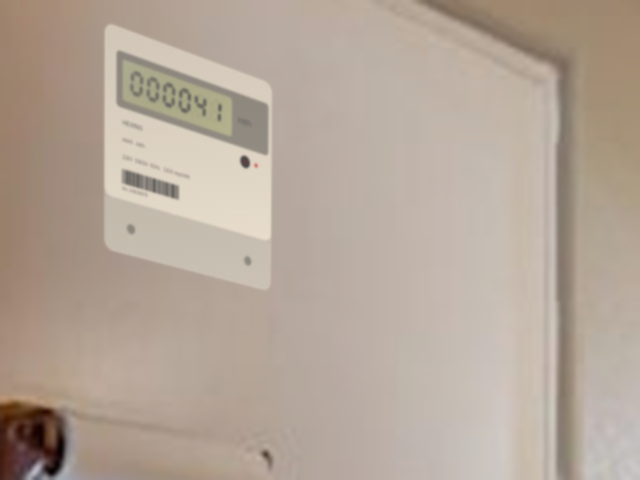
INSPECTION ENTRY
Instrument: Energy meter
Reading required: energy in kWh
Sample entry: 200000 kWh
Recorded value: 41 kWh
